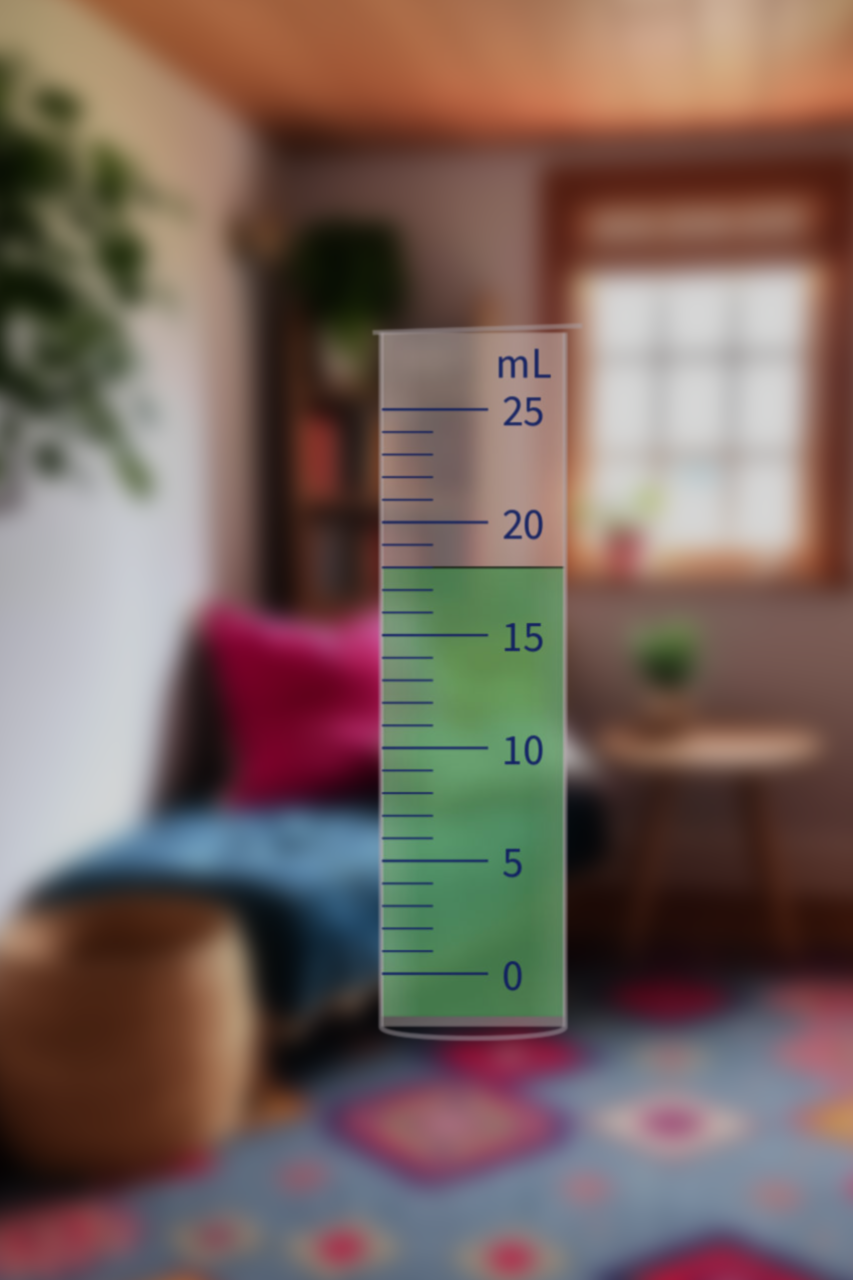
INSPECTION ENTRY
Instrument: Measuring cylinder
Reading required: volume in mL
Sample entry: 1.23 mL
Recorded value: 18 mL
